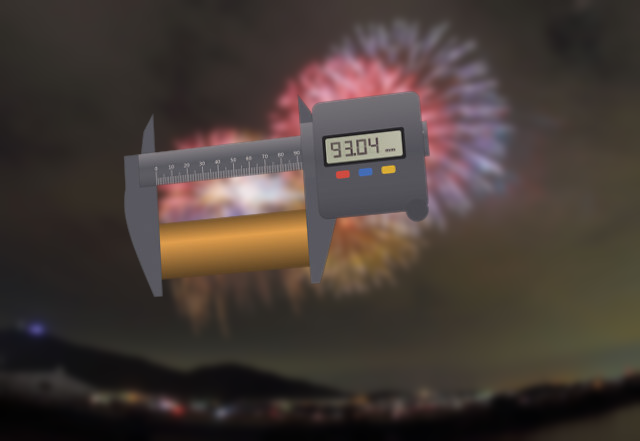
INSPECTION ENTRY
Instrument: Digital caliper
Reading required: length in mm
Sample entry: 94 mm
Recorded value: 93.04 mm
